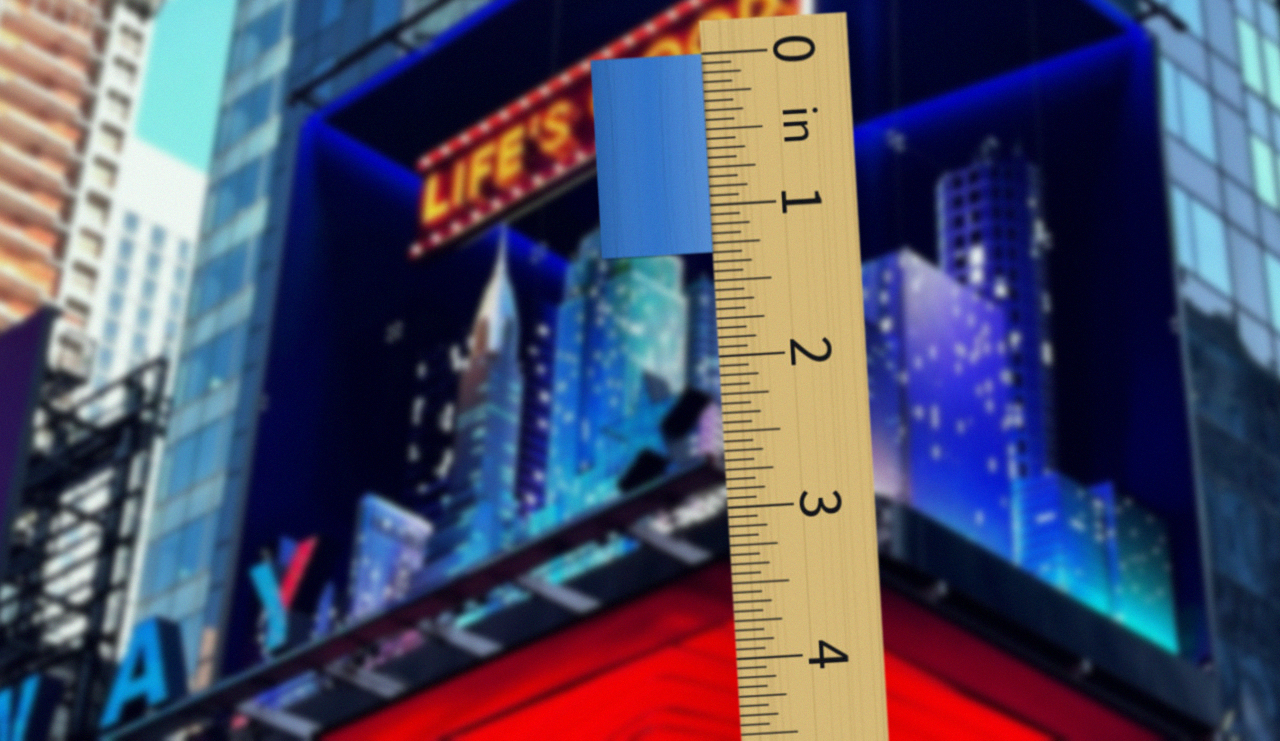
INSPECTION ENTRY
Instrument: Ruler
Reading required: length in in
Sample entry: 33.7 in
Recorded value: 1.3125 in
